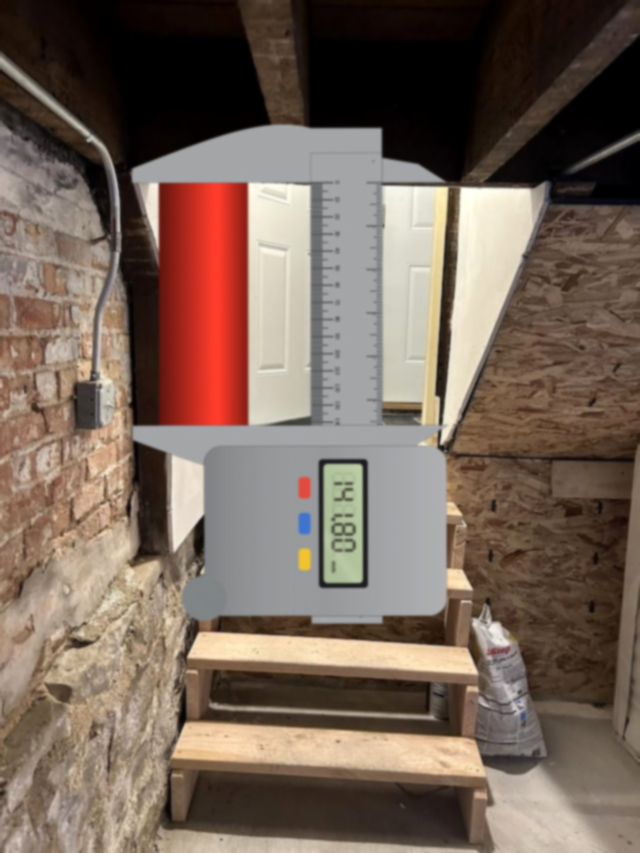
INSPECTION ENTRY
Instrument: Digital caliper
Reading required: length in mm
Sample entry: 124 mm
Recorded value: 141.80 mm
